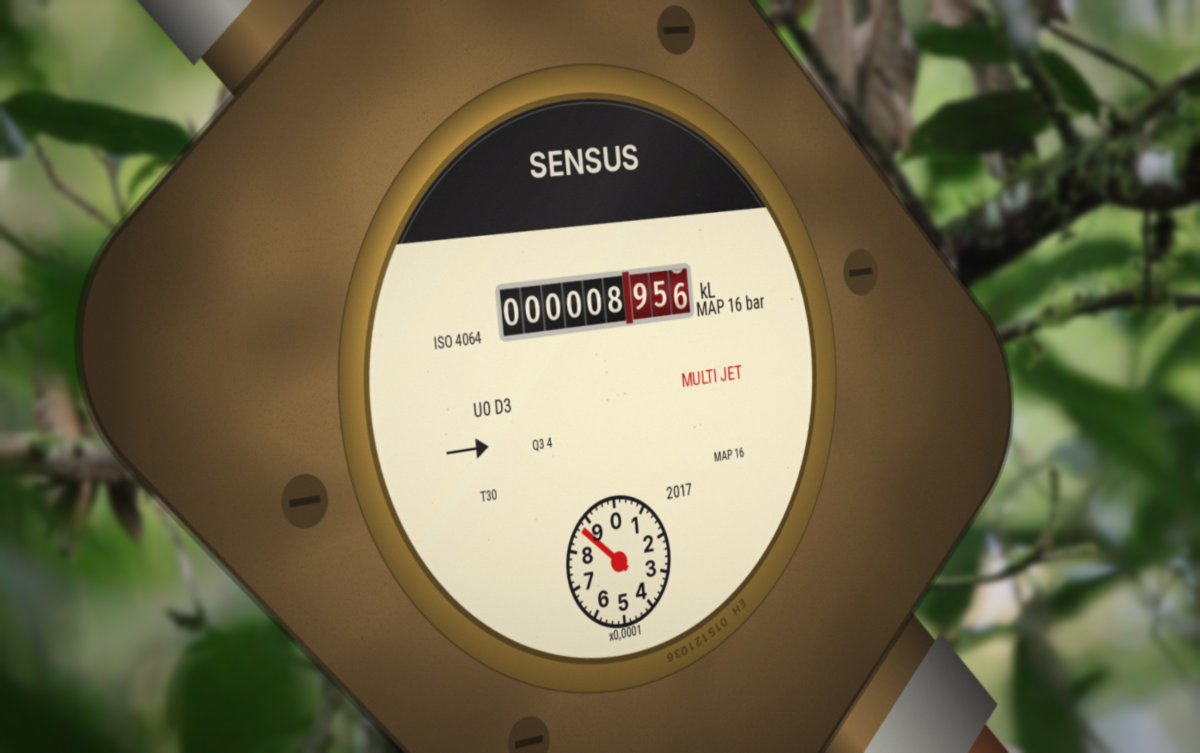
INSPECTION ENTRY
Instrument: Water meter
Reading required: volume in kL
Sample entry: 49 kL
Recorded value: 8.9558 kL
